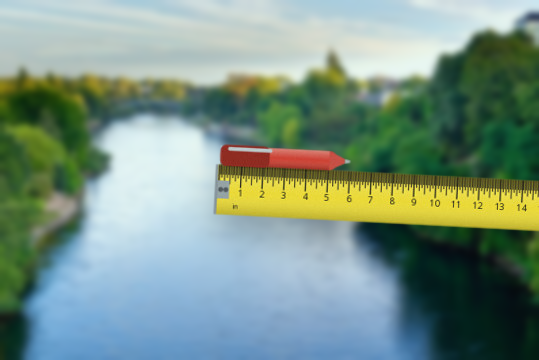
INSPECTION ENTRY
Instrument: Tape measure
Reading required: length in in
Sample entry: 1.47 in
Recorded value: 6 in
